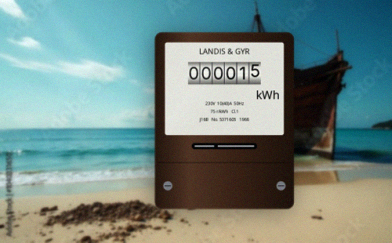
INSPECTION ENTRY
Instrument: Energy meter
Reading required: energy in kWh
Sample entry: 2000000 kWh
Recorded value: 15 kWh
